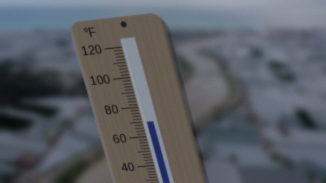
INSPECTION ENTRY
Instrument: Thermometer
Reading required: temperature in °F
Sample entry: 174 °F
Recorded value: 70 °F
